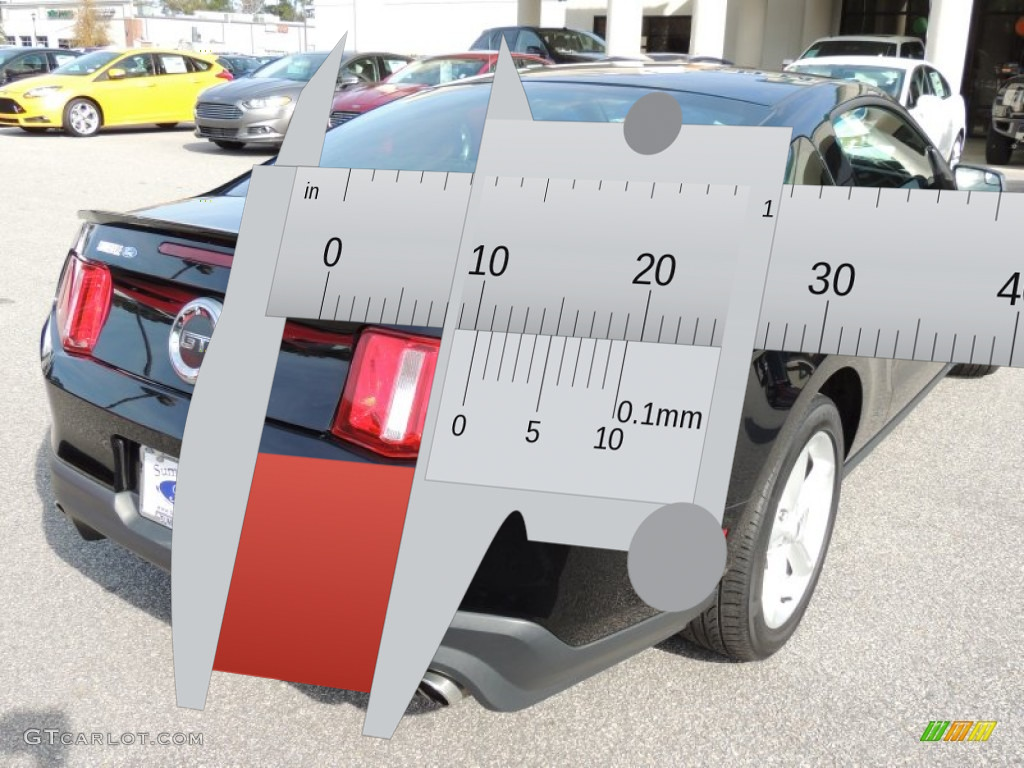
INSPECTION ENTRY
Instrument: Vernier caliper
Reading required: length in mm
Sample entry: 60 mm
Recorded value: 10.2 mm
